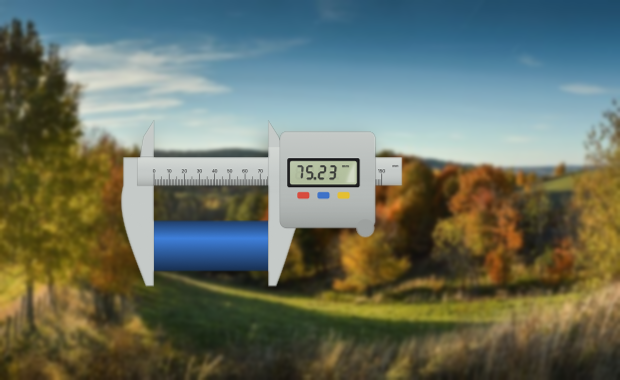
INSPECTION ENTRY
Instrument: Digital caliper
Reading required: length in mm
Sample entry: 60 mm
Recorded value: 75.23 mm
